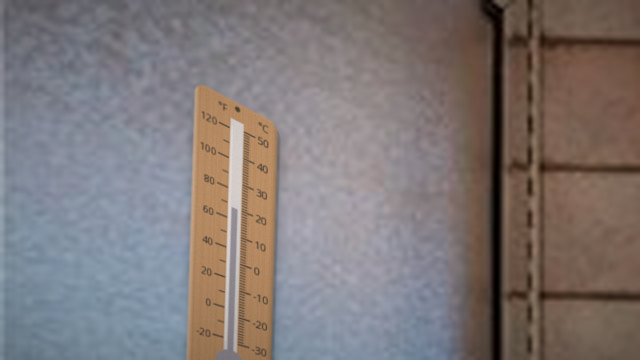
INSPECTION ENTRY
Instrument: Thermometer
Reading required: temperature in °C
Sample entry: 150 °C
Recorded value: 20 °C
